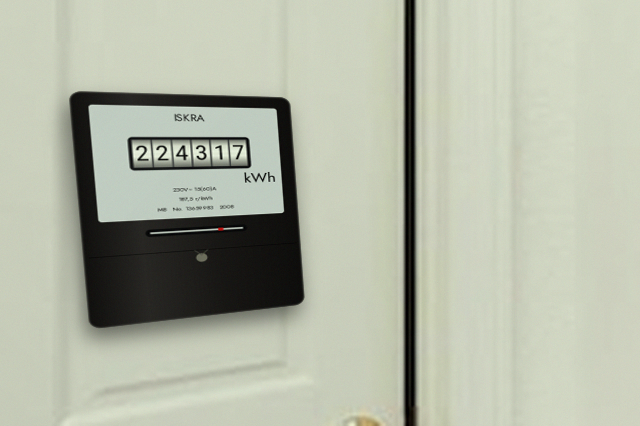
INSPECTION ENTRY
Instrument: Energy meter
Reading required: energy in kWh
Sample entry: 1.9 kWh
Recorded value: 224317 kWh
